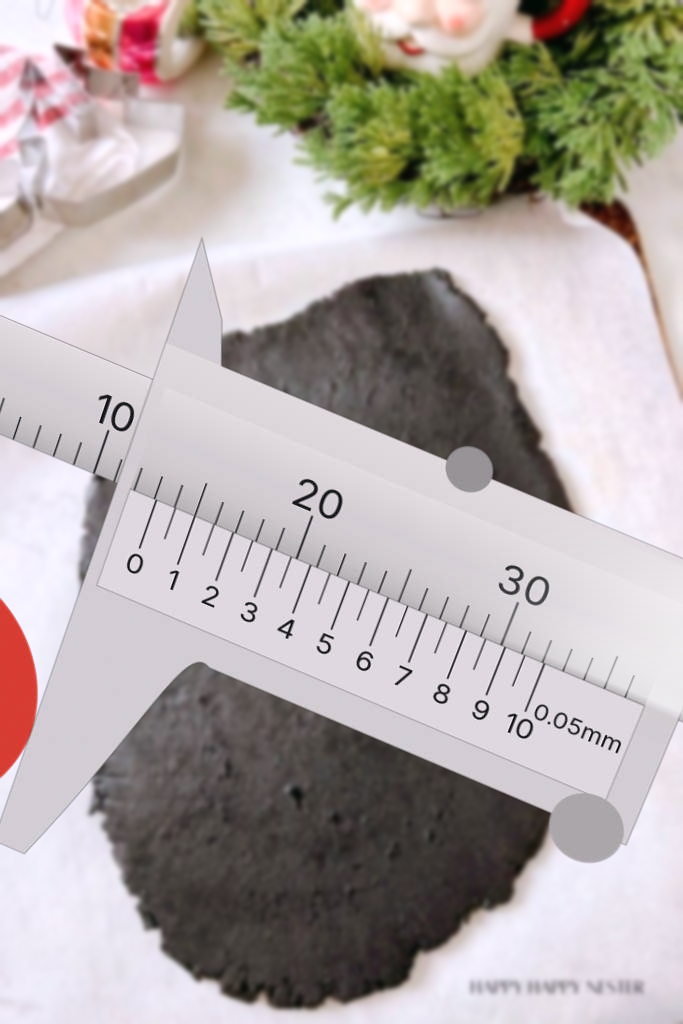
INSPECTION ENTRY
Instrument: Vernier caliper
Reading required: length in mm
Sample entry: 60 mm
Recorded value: 13.1 mm
